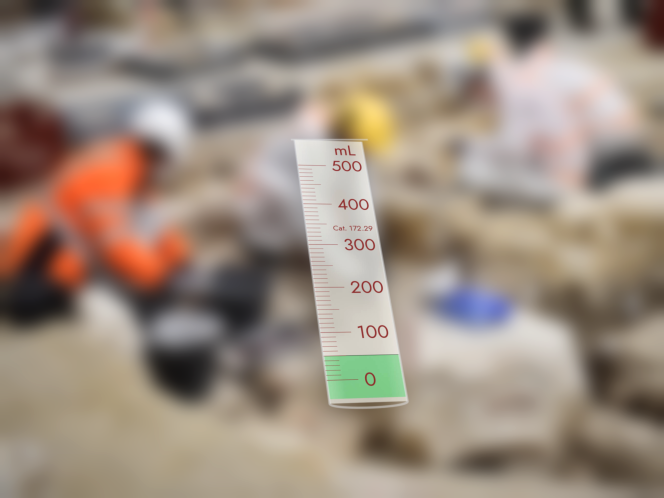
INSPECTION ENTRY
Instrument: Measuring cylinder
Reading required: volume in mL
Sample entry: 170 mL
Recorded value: 50 mL
